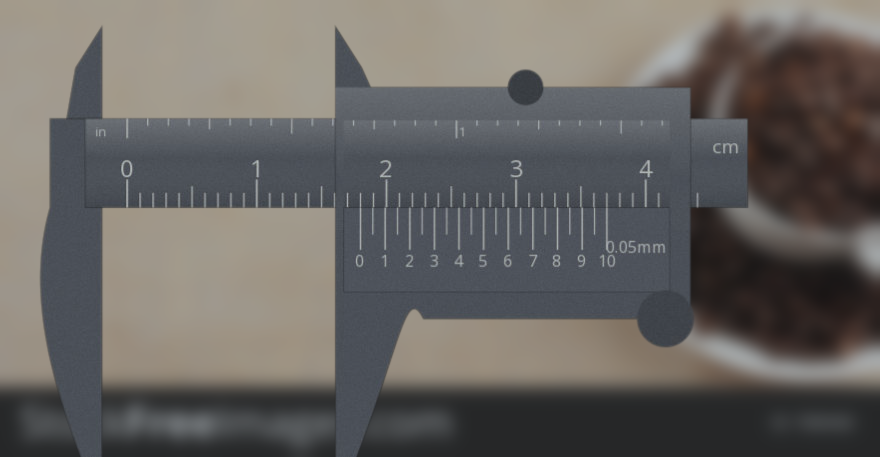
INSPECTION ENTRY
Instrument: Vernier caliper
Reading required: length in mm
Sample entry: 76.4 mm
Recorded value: 18.0 mm
